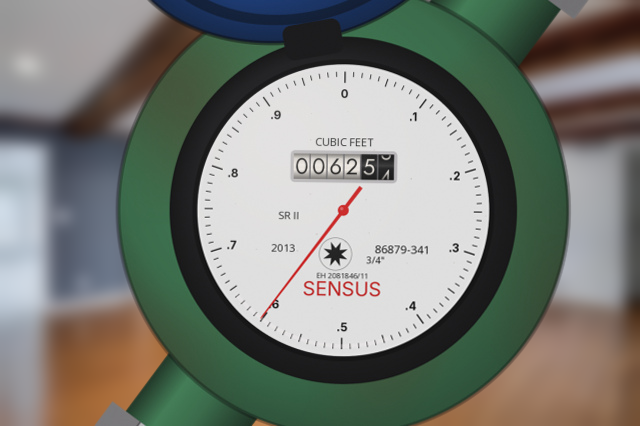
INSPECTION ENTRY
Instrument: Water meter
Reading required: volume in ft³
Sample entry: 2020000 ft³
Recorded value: 6253.60 ft³
